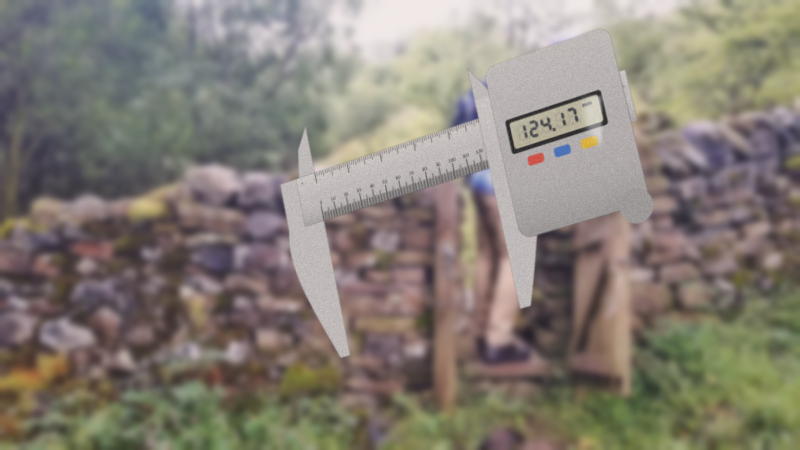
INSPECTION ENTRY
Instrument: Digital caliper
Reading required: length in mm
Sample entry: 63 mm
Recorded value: 124.17 mm
